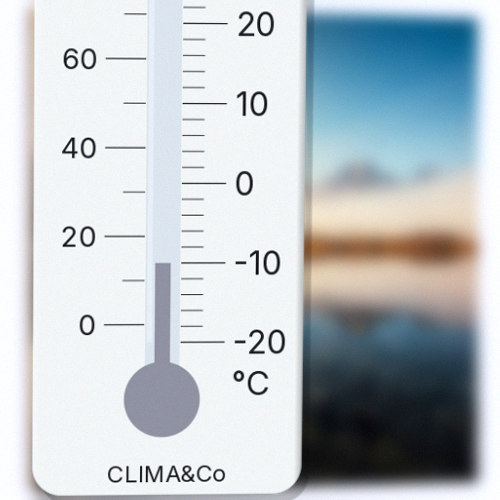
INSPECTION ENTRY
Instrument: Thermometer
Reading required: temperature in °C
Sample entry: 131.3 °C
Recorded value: -10 °C
